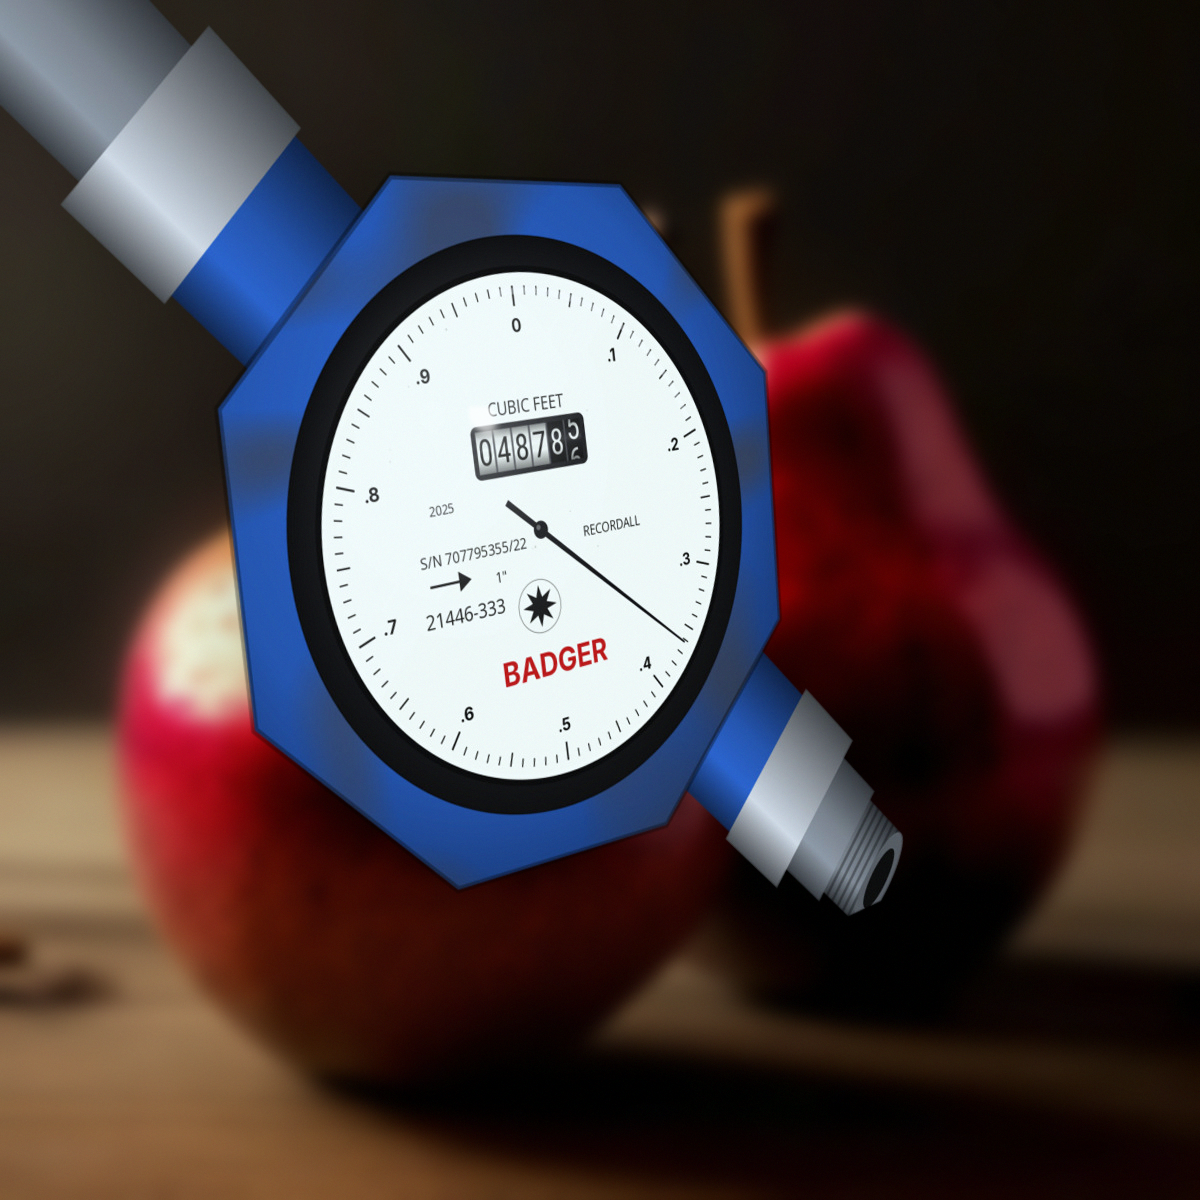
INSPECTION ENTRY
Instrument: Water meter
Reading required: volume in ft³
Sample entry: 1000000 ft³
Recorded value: 48785.36 ft³
